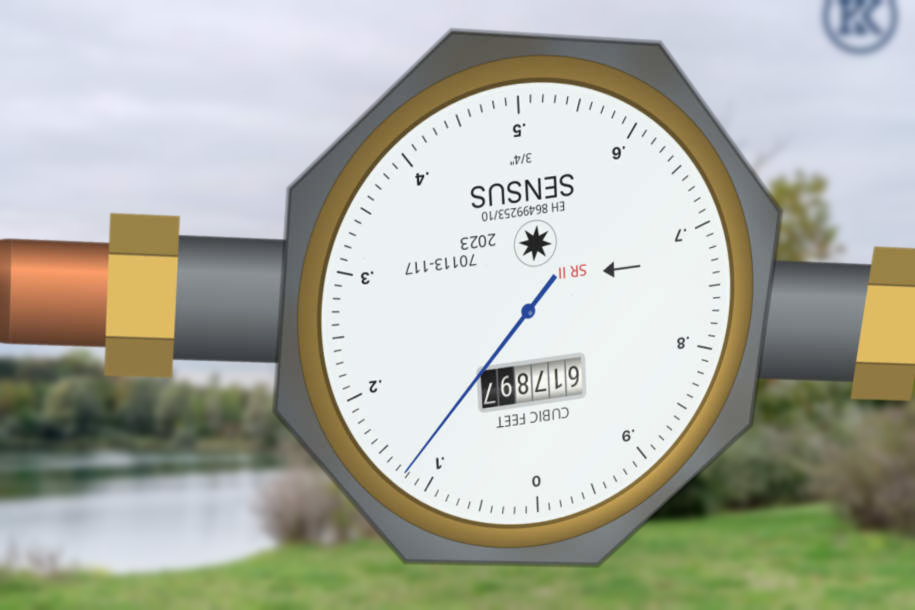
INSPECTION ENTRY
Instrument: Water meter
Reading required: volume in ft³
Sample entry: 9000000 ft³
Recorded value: 617897.12 ft³
